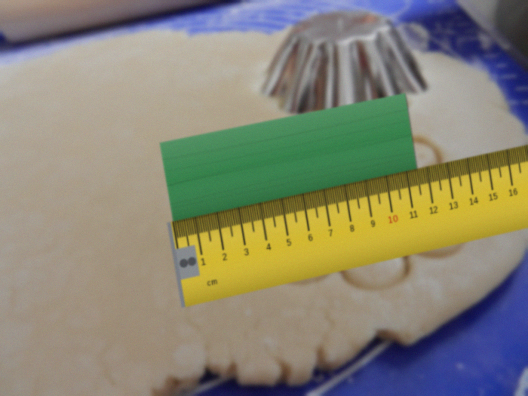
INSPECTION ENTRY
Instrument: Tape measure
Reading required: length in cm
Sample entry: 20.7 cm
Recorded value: 11.5 cm
